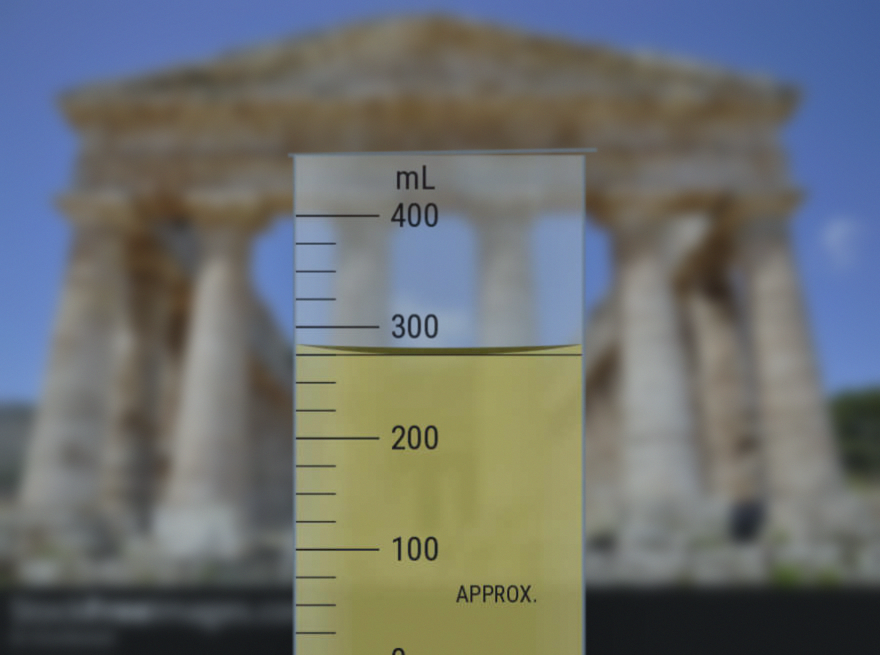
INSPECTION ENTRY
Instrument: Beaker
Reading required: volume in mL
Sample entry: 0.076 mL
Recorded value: 275 mL
